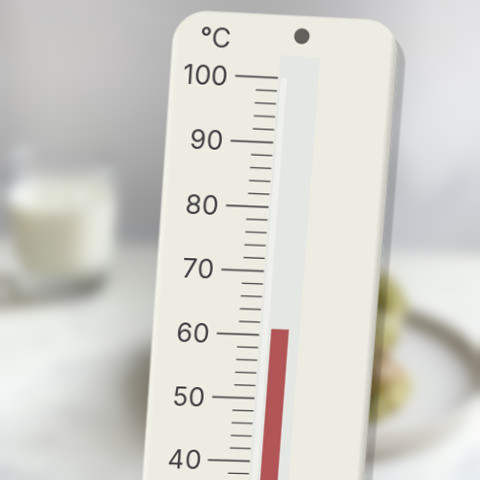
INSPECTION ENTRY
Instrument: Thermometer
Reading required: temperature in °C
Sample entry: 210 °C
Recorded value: 61 °C
